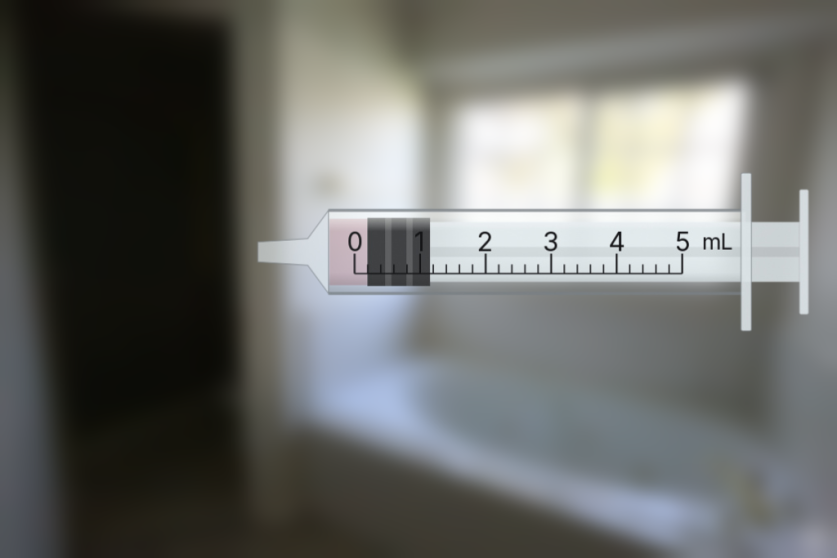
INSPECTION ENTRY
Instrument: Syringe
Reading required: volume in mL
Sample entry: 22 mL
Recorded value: 0.2 mL
